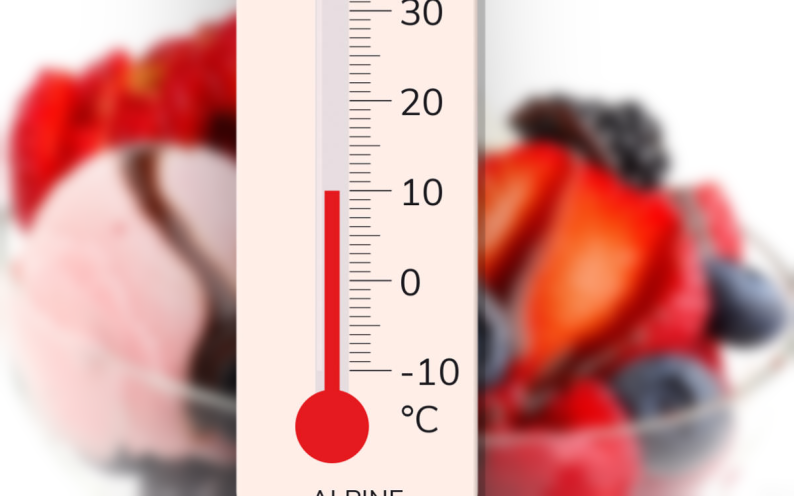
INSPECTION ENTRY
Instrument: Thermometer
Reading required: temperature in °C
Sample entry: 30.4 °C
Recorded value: 10 °C
